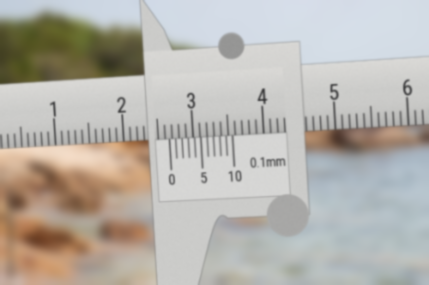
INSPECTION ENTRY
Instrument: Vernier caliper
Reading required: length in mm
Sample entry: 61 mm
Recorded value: 26.6 mm
